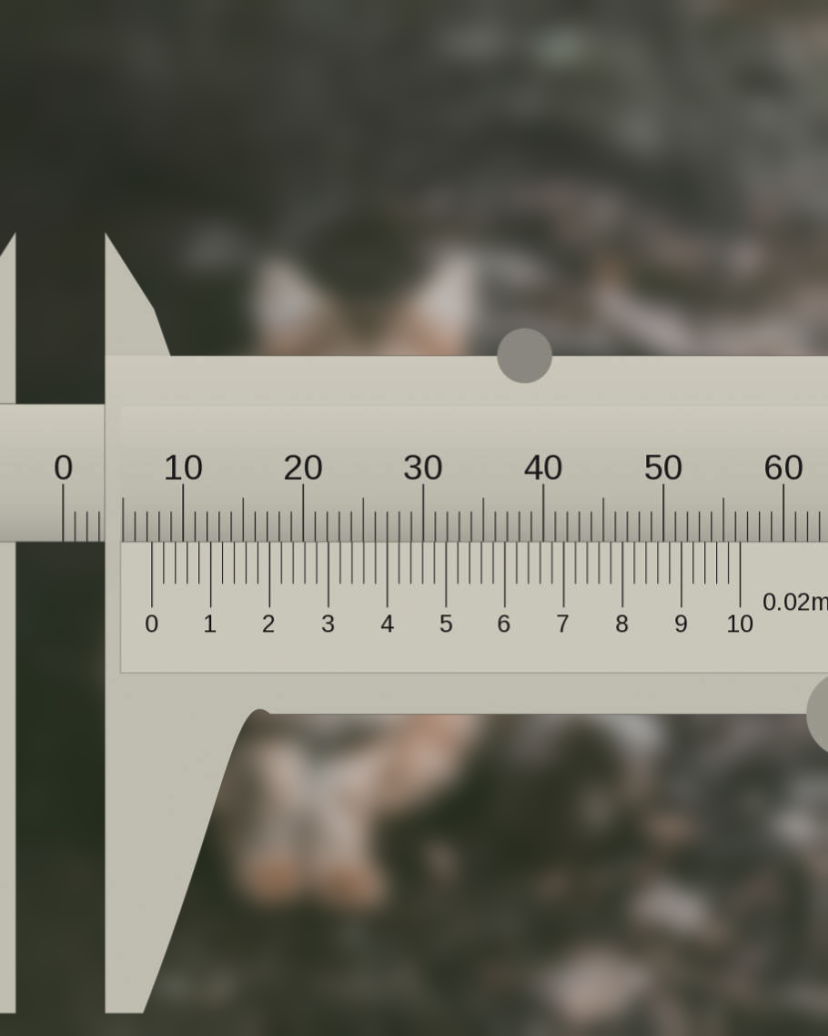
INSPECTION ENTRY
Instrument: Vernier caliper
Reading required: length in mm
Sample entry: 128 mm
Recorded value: 7.4 mm
